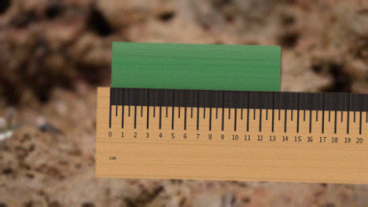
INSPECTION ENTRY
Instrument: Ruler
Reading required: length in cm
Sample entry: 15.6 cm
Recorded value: 13.5 cm
